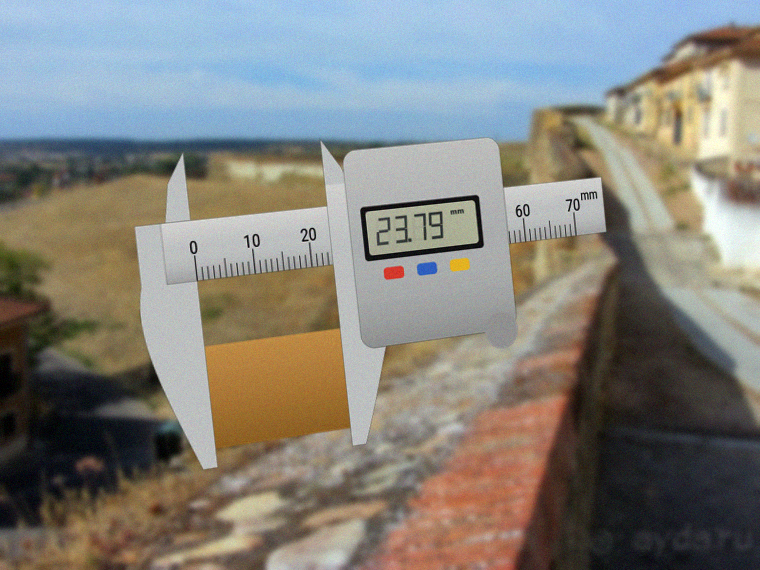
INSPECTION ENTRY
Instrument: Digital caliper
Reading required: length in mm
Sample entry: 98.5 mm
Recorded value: 23.79 mm
